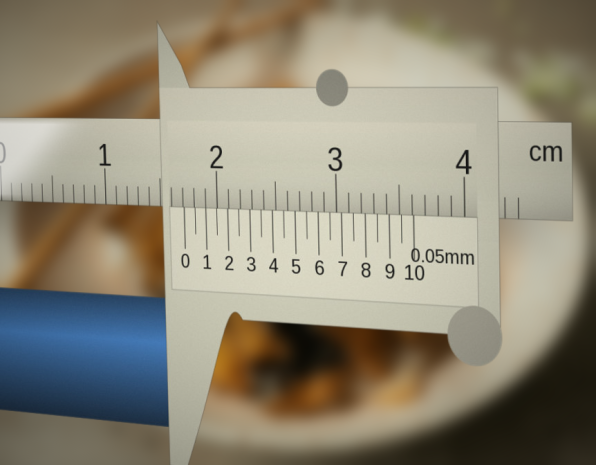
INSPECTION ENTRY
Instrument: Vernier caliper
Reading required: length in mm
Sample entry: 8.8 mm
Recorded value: 17.1 mm
